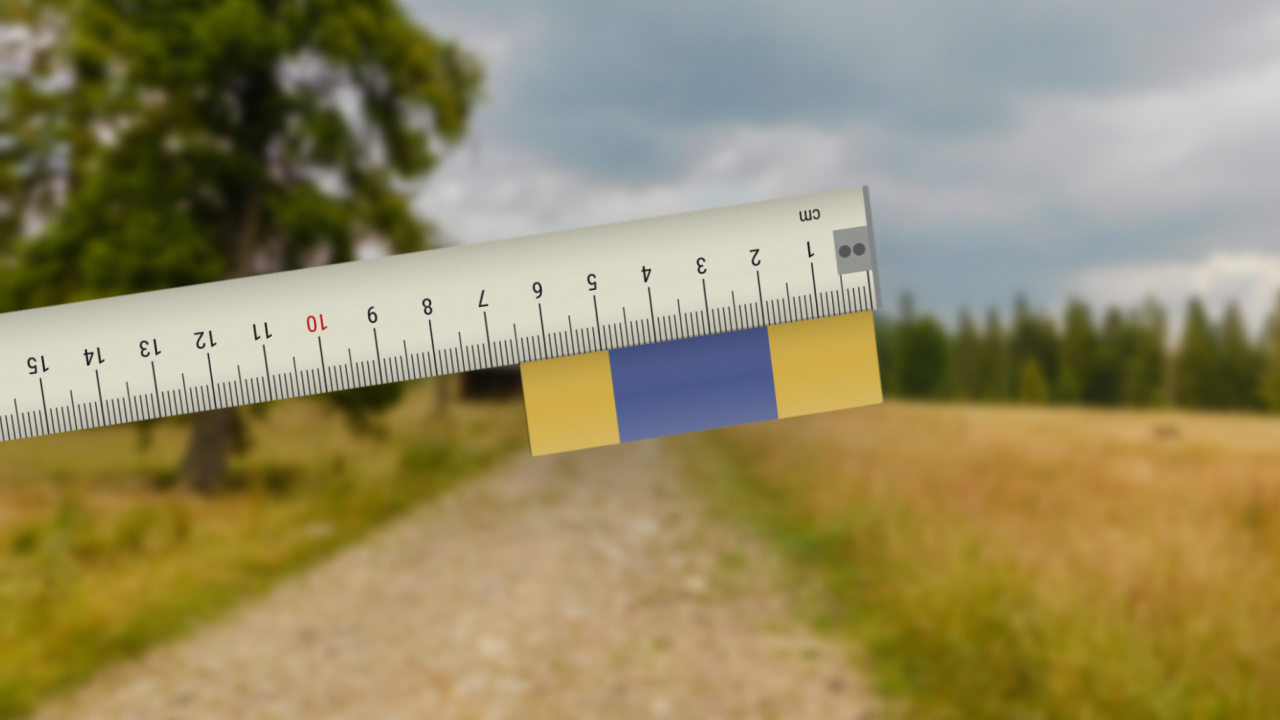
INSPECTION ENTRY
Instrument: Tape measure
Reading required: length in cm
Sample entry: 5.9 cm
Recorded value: 6.5 cm
